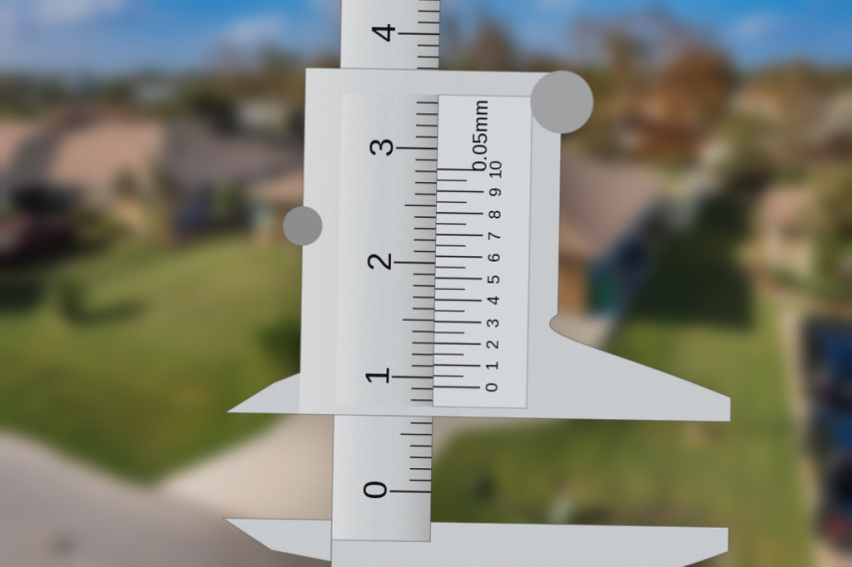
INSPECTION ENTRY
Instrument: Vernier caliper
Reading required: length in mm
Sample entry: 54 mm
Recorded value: 9.2 mm
